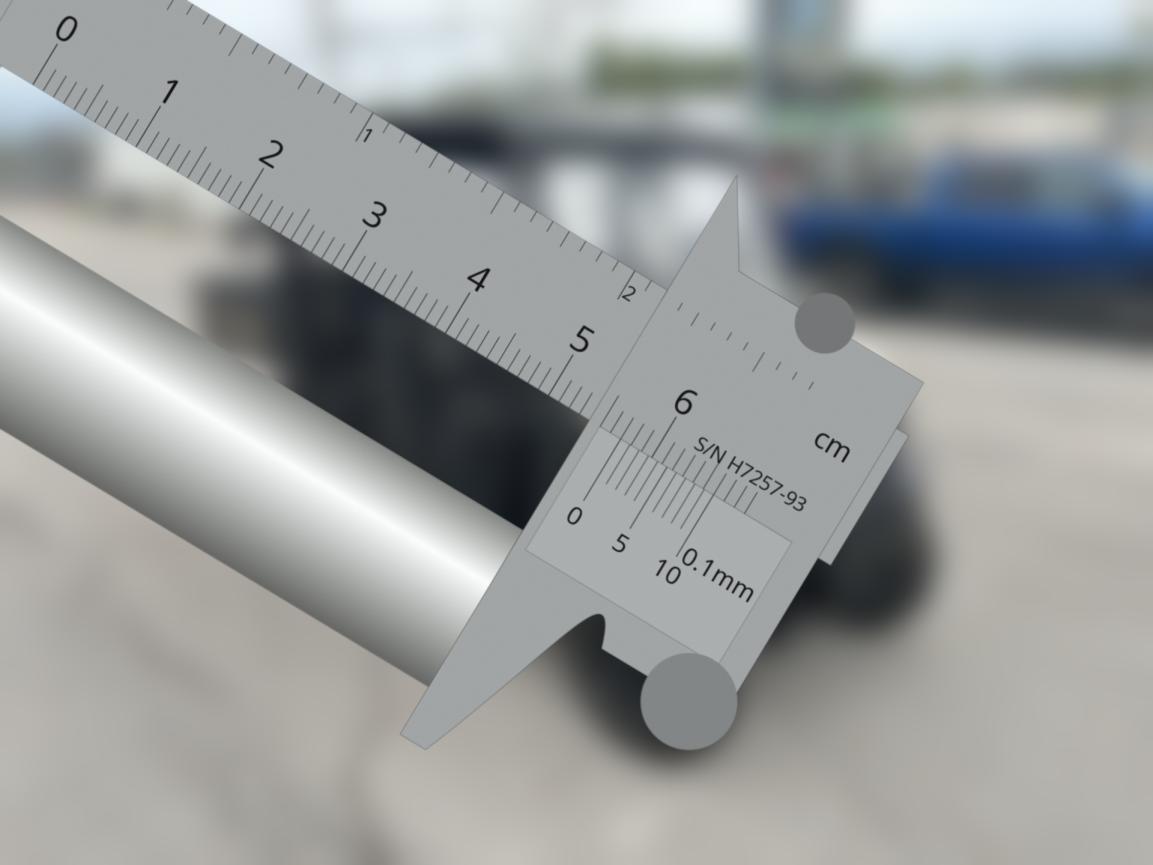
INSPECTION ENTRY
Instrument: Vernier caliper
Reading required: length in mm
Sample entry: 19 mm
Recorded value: 57.0 mm
